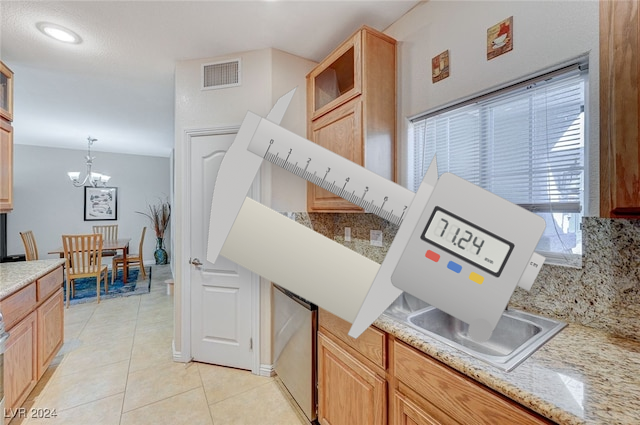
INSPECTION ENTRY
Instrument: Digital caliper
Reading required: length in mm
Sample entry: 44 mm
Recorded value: 71.24 mm
